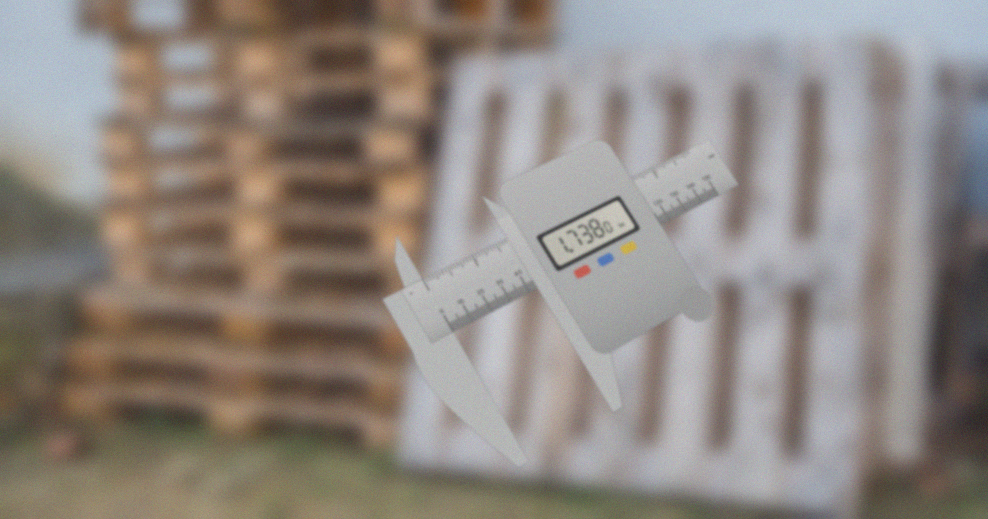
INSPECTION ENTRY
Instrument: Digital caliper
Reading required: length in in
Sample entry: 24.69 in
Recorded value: 1.7380 in
